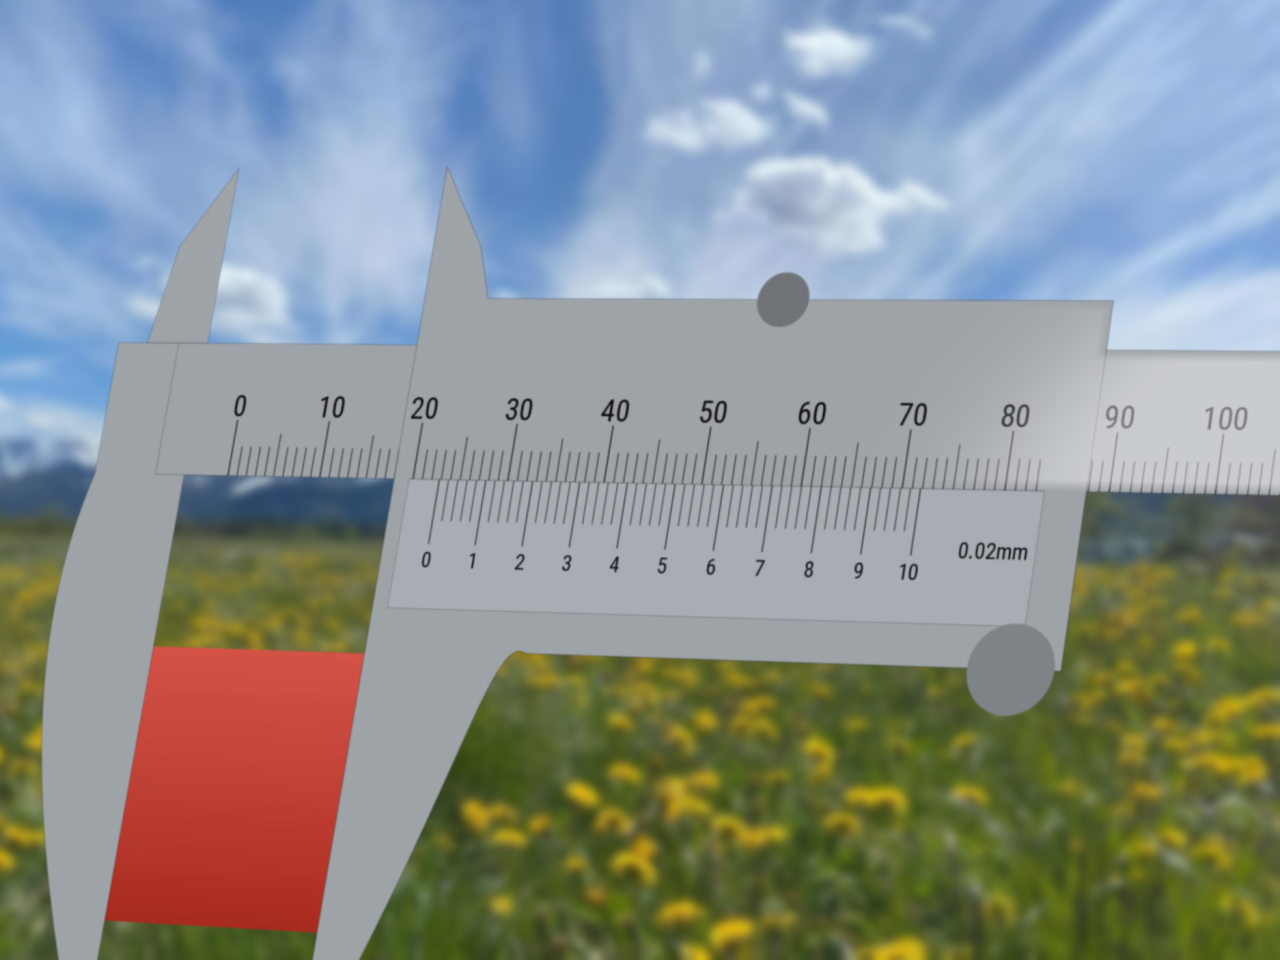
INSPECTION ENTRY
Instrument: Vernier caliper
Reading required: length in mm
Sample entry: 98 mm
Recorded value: 22.8 mm
